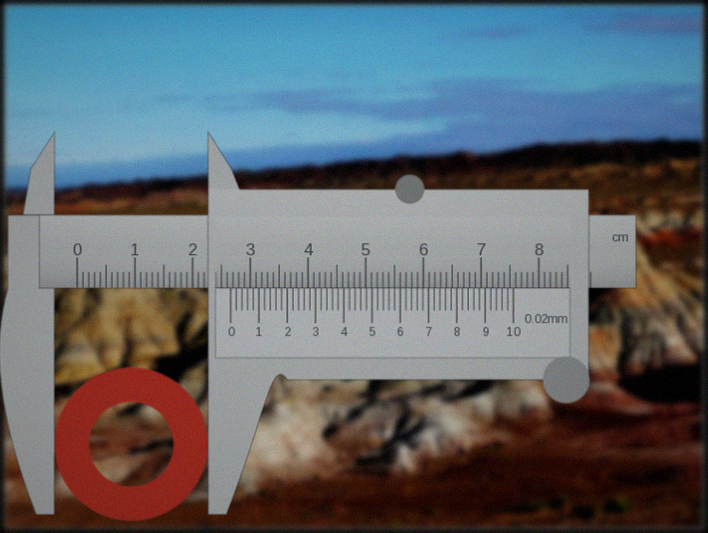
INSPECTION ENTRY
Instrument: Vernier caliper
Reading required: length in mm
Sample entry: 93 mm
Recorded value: 26.6 mm
